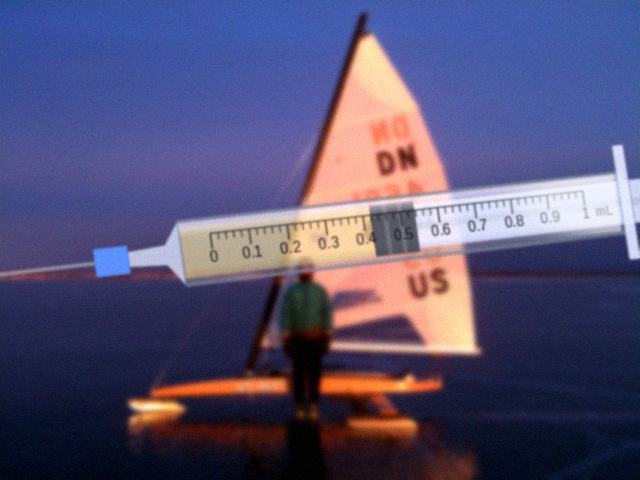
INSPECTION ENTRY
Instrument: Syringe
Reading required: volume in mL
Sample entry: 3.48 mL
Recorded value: 0.42 mL
